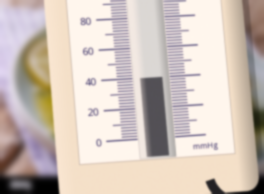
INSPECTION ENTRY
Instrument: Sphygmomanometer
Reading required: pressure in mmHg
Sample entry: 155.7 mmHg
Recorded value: 40 mmHg
